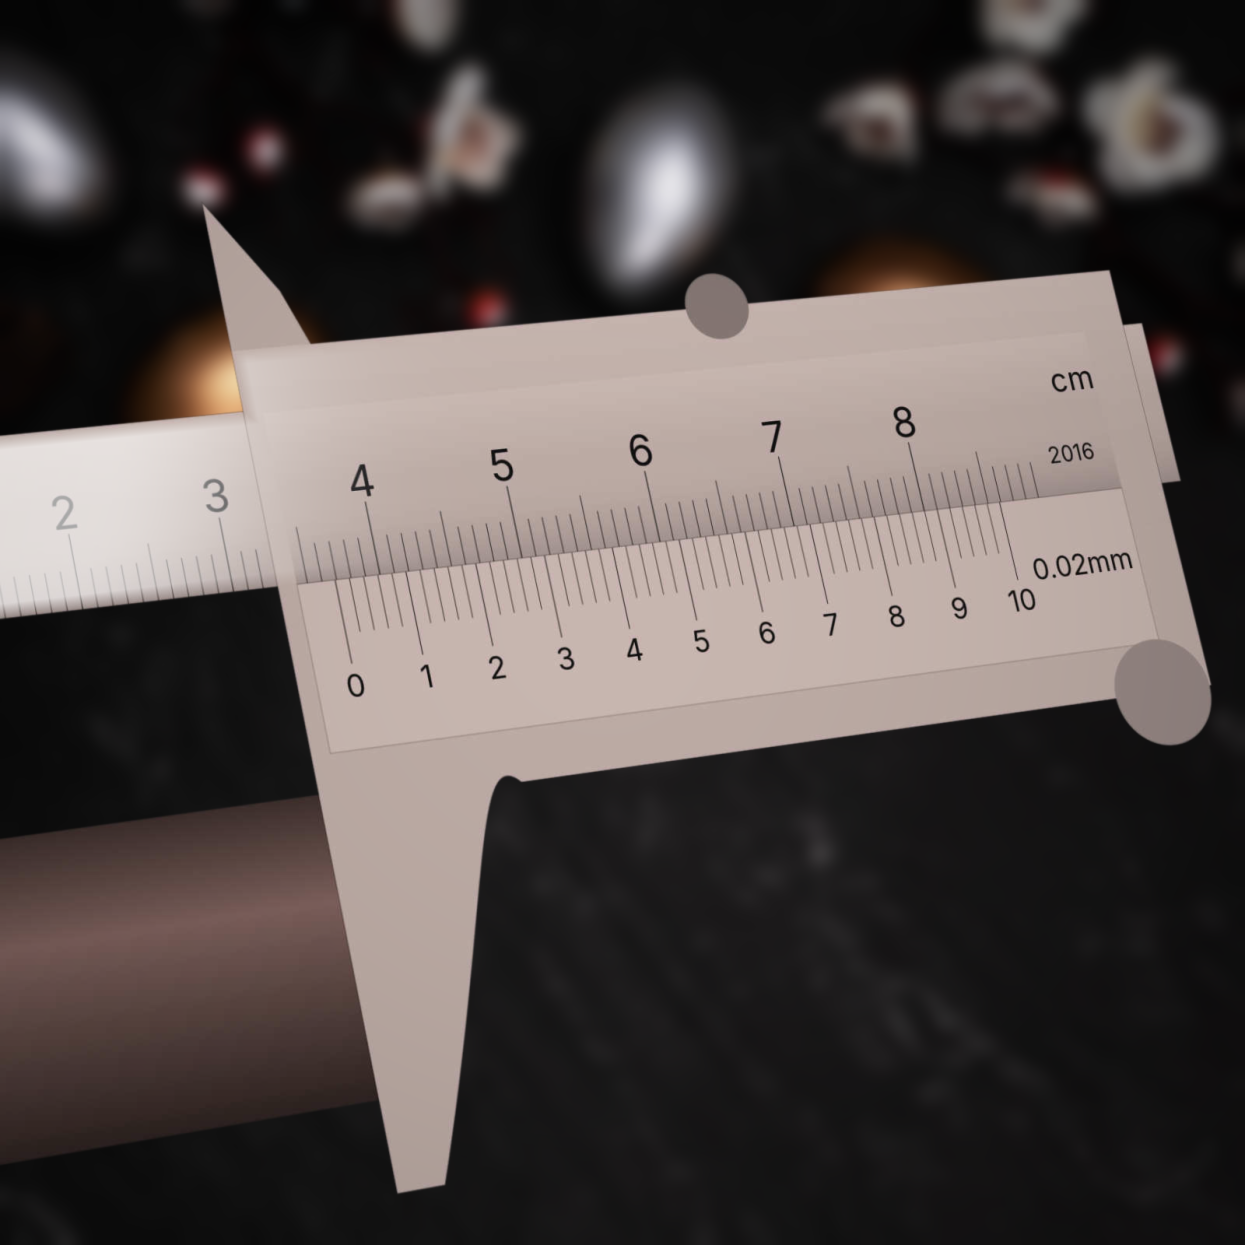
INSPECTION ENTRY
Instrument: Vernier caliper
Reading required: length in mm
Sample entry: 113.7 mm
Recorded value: 36.9 mm
